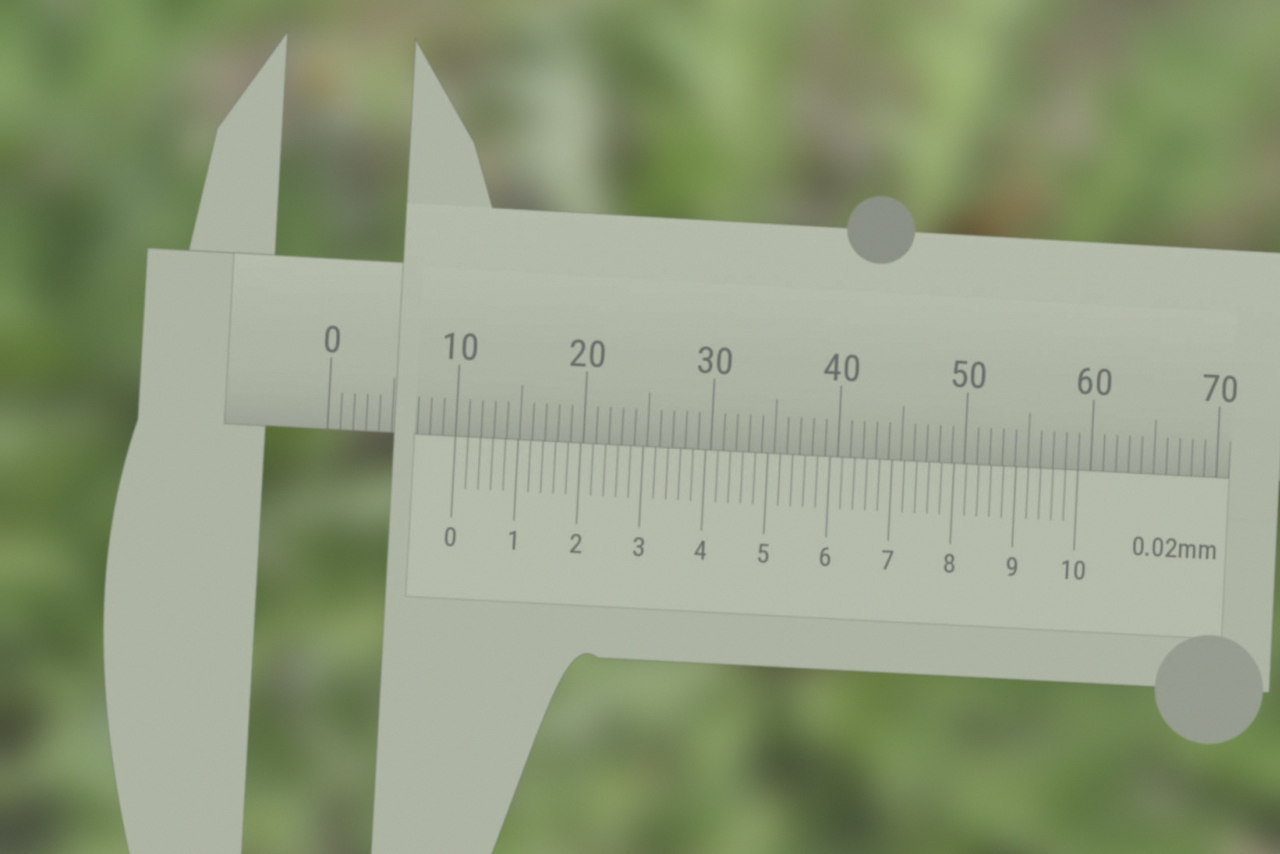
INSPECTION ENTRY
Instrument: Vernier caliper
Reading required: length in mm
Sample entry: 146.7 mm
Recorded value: 10.0 mm
